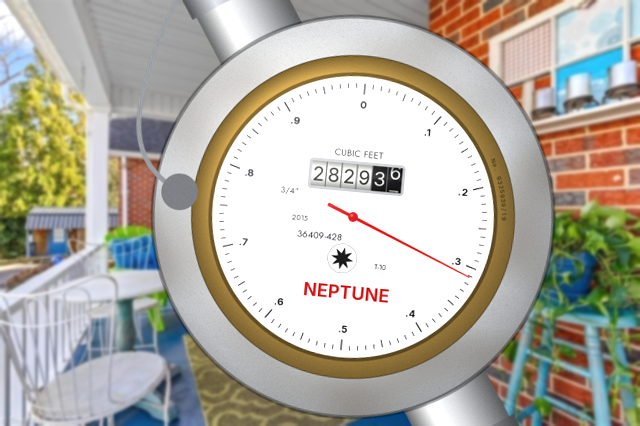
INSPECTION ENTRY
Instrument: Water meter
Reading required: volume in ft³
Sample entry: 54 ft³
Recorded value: 282936.31 ft³
